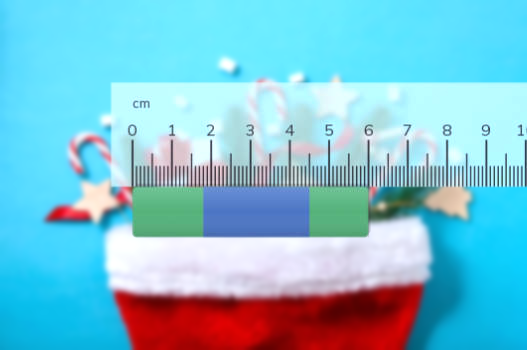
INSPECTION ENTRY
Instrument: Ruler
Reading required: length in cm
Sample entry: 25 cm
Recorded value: 6 cm
